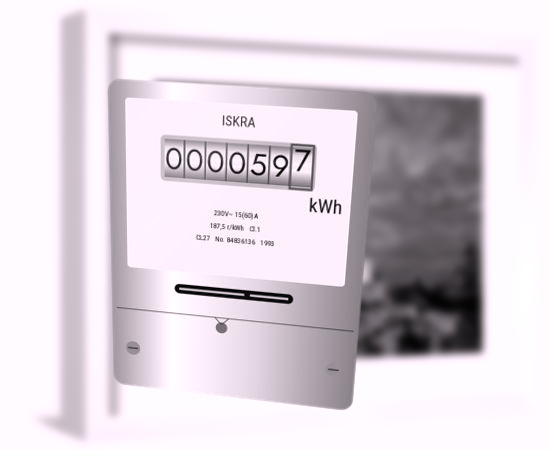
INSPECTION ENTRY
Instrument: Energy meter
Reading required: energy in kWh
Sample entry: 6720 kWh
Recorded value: 59.7 kWh
